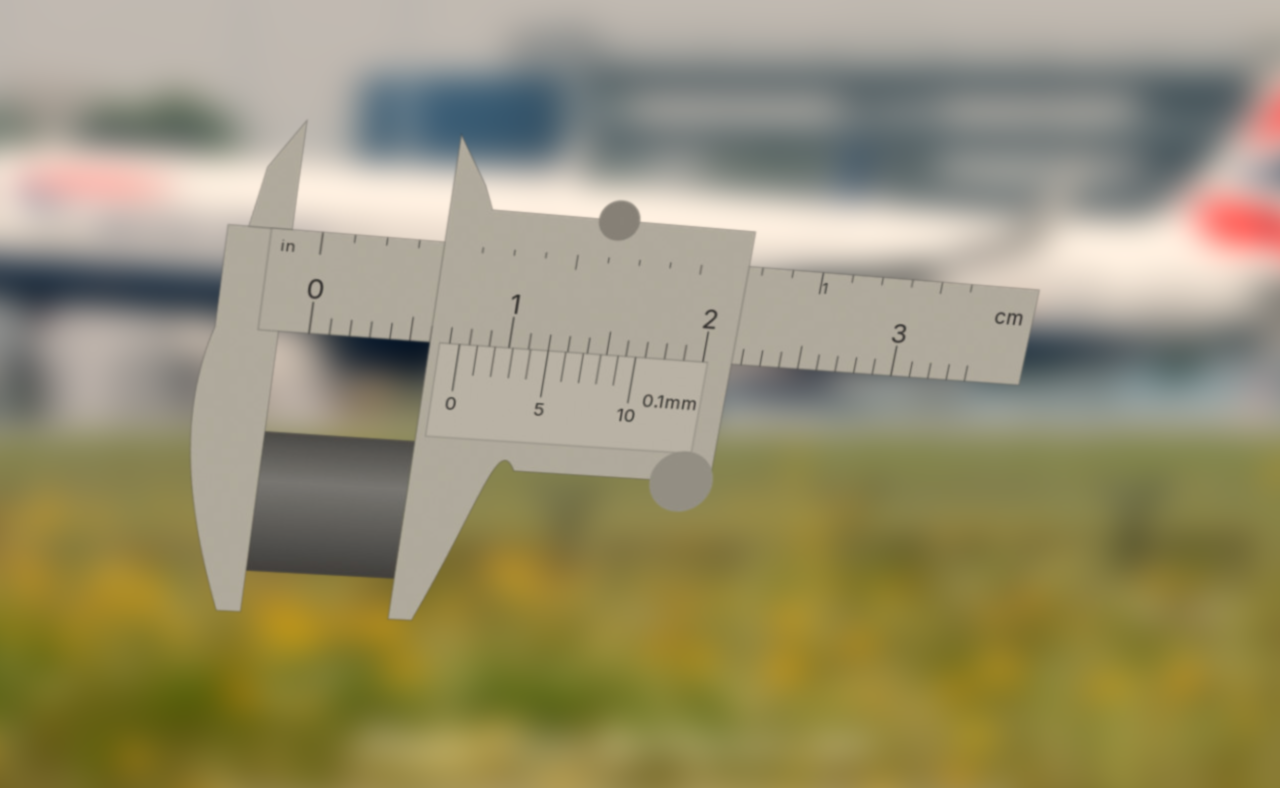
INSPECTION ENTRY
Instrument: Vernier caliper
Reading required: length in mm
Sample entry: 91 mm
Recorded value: 7.5 mm
